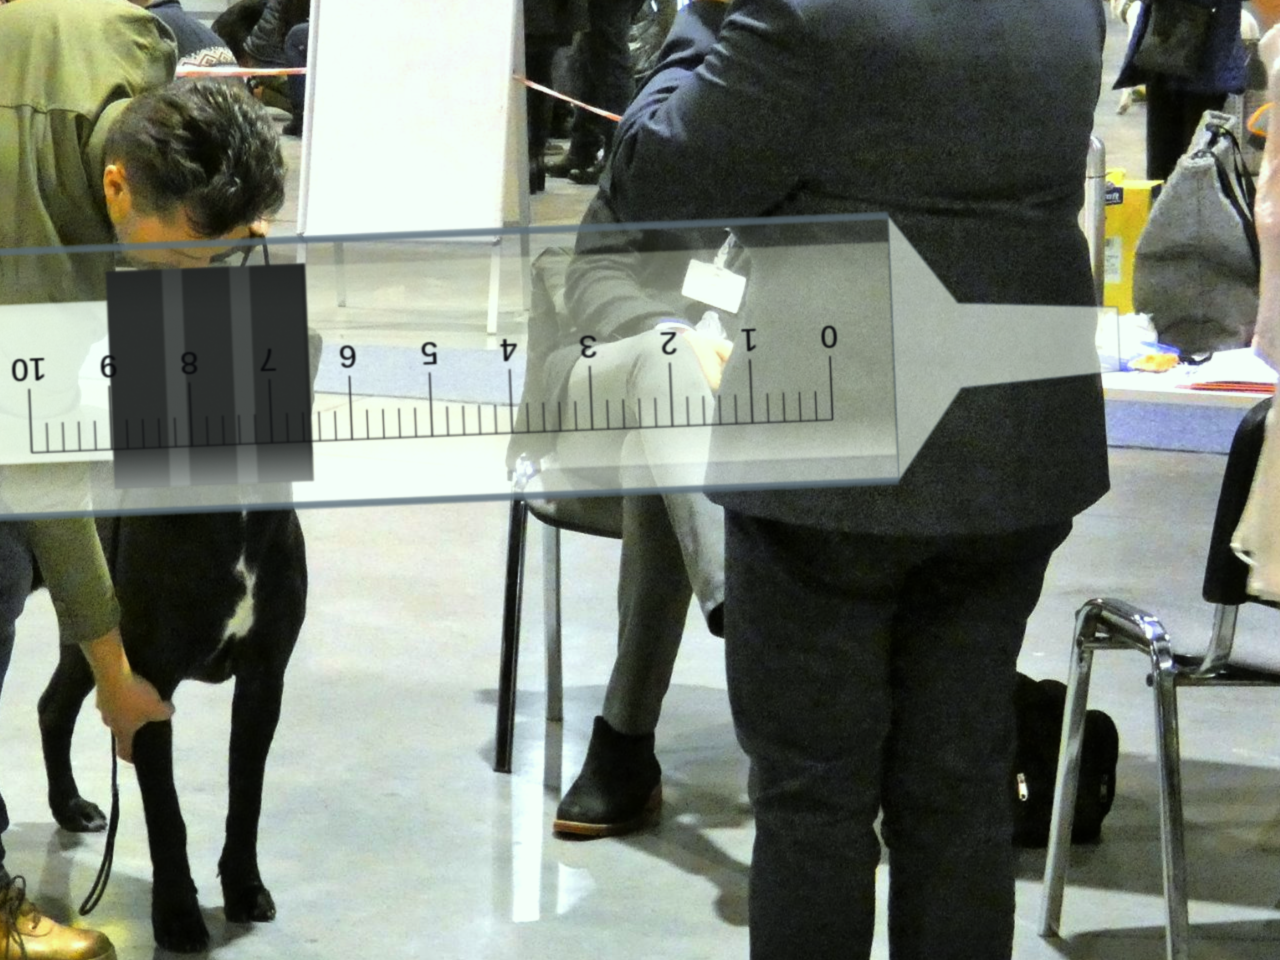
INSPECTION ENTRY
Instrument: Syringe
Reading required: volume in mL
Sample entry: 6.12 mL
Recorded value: 6.5 mL
